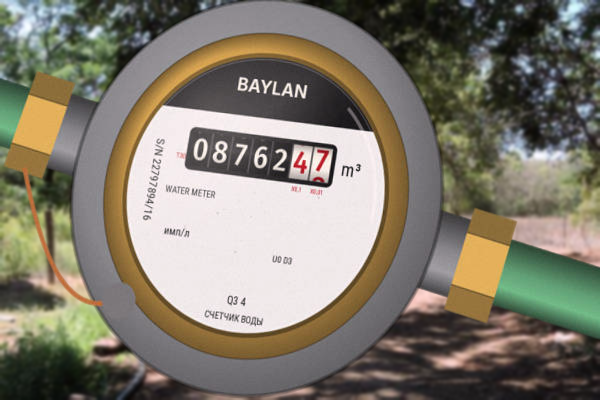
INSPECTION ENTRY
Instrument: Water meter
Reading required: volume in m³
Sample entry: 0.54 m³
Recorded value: 8762.47 m³
